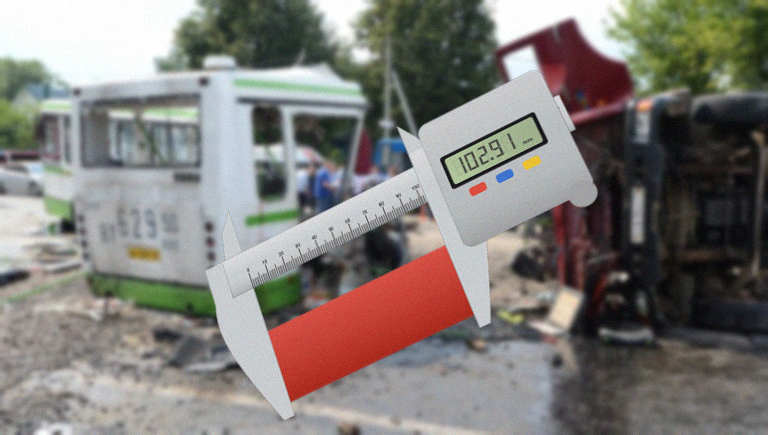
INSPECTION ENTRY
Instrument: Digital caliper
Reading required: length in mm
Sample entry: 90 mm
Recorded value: 102.91 mm
